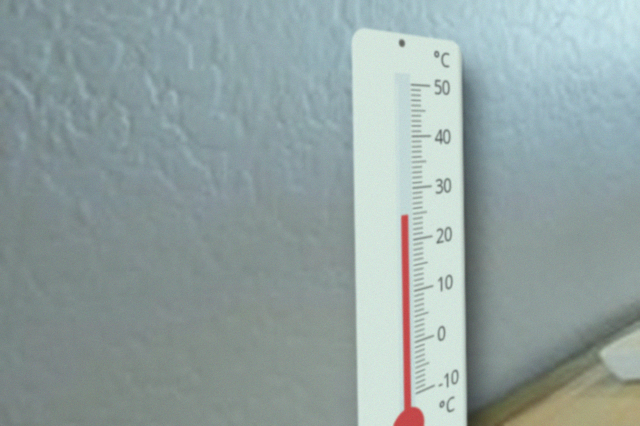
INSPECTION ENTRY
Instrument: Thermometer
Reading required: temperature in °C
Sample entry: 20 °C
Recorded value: 25 °C
